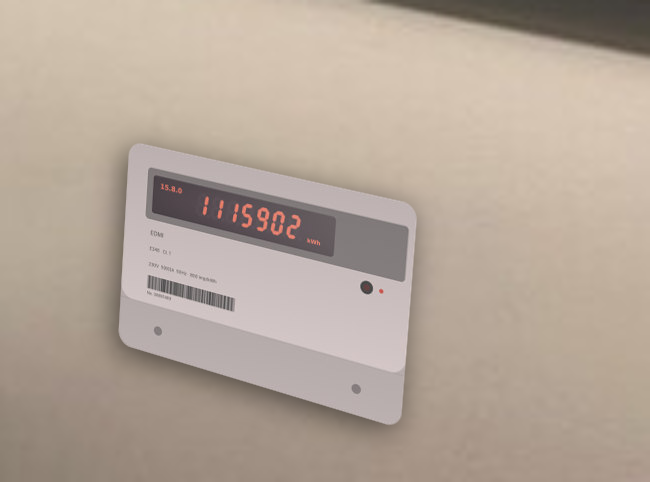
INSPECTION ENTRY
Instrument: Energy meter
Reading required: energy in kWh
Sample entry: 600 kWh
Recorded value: 1115902 kWh
